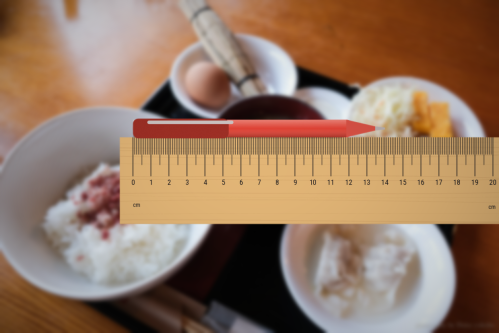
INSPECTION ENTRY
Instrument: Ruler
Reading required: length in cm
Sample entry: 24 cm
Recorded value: 14 cm
